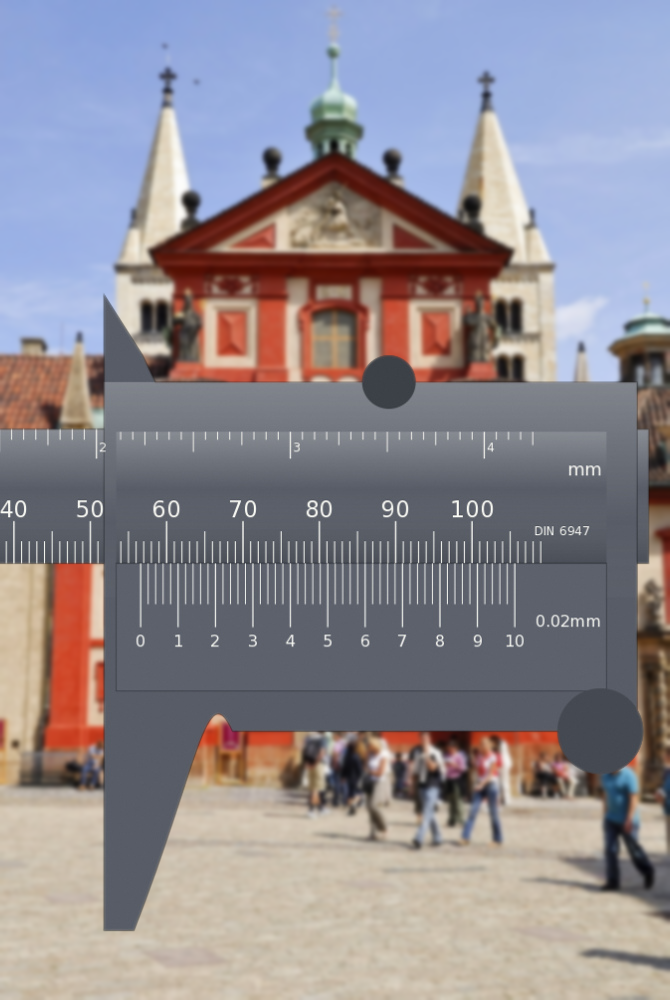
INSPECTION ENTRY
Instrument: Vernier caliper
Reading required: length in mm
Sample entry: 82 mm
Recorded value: 56.6 mm
